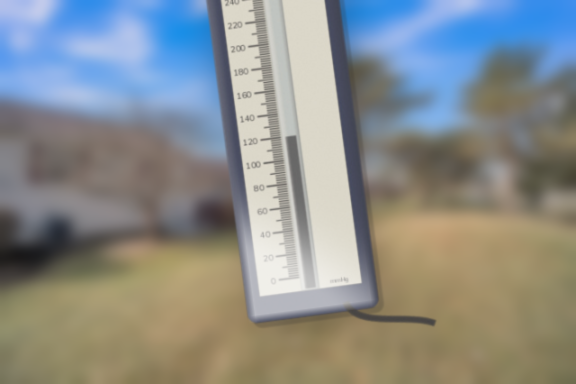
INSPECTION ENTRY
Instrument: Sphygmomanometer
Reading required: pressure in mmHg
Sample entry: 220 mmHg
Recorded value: 120 mmHg
